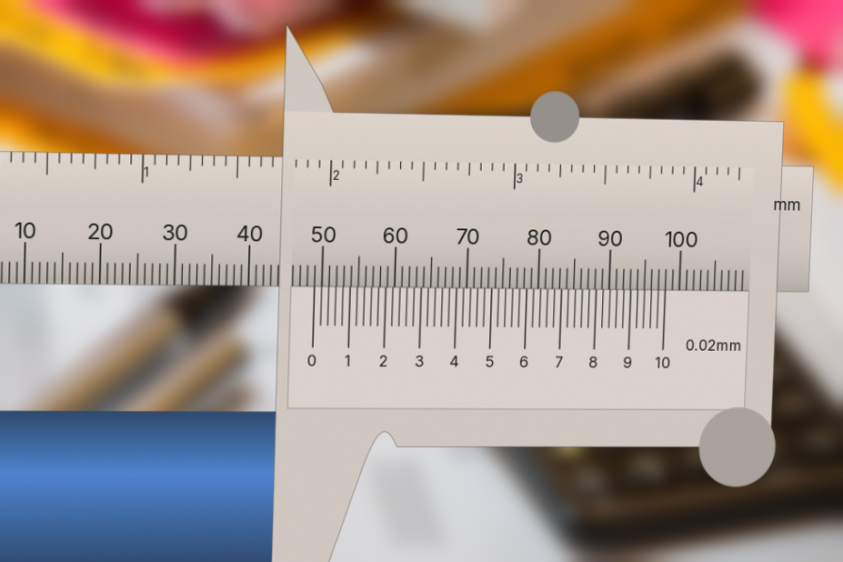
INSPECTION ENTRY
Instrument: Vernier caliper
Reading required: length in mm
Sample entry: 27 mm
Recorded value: 49.0 mm
